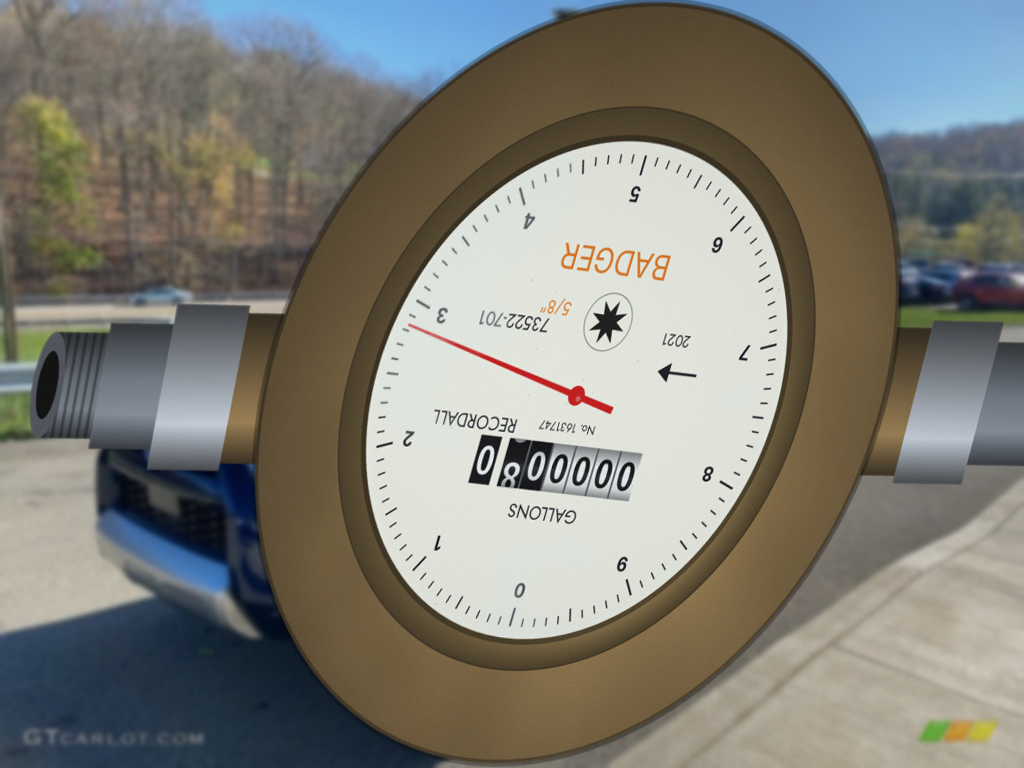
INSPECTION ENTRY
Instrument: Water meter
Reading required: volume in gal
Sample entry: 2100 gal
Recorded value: 82.8 gal
